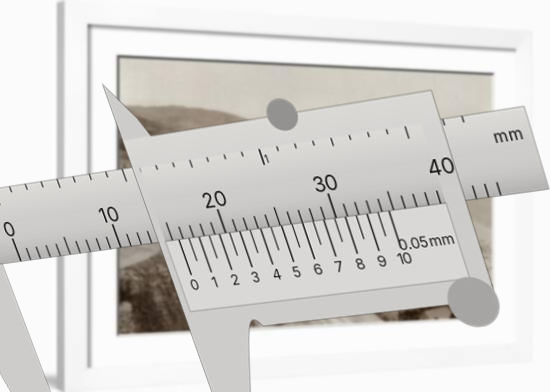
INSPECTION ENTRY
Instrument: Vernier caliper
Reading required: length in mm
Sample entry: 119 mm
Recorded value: 15.6 mm
